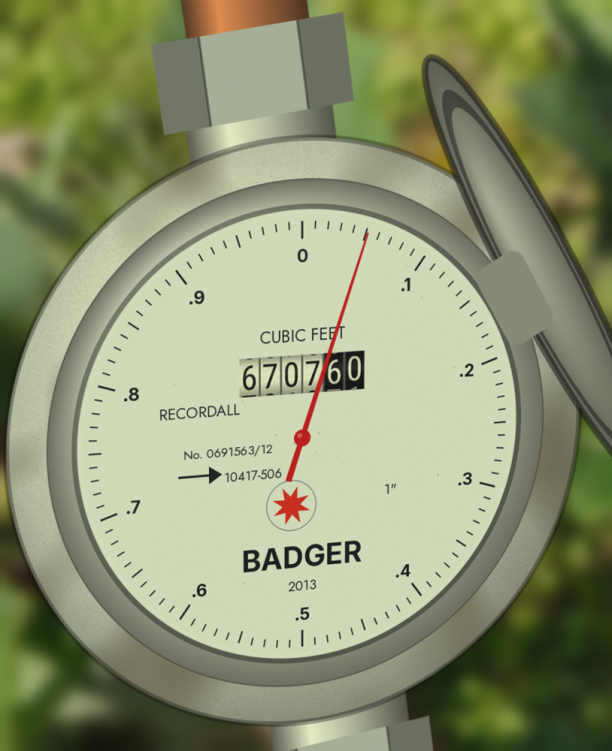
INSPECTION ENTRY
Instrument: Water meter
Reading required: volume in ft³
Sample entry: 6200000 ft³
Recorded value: 670760.05 ft³
